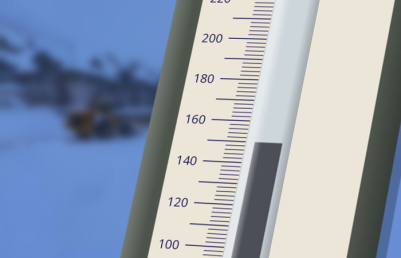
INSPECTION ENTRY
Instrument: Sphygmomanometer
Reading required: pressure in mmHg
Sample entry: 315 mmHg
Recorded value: 150 mmHg
